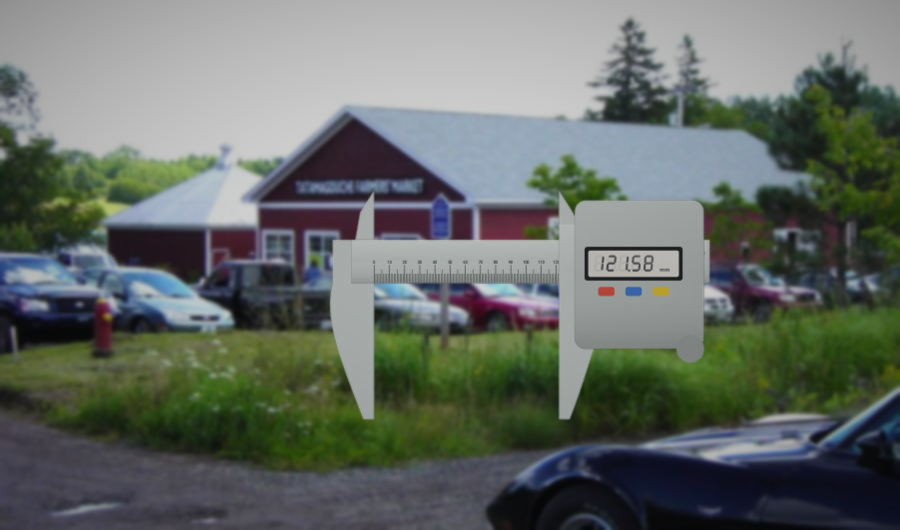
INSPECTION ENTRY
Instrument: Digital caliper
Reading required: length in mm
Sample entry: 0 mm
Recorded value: 121.58 mm
